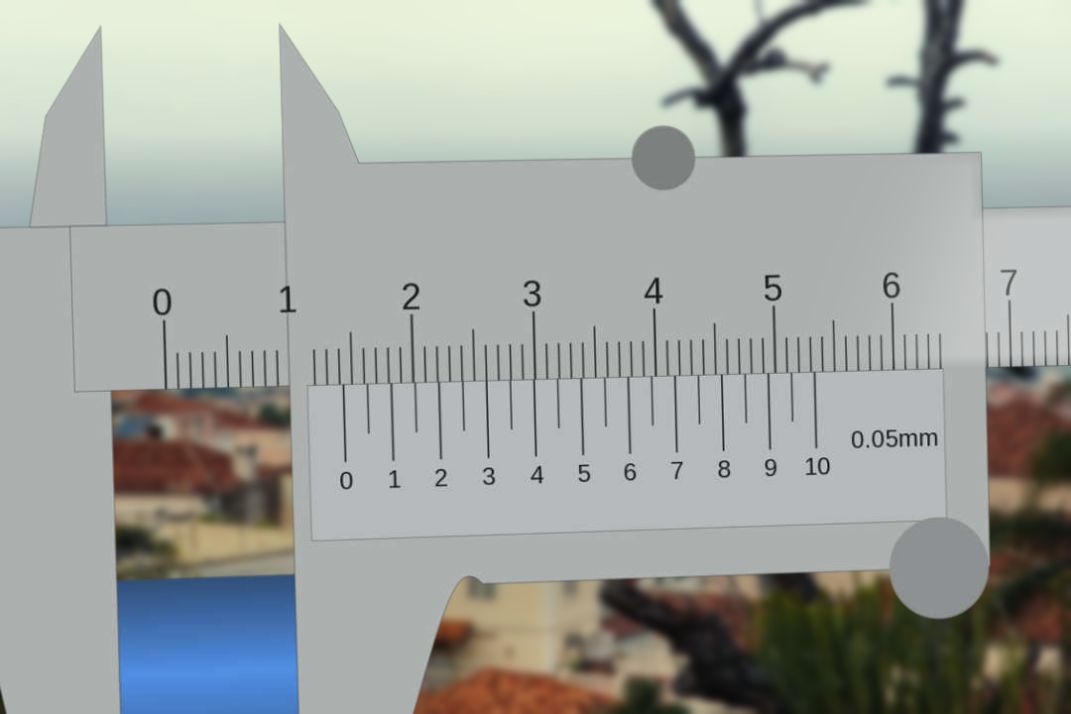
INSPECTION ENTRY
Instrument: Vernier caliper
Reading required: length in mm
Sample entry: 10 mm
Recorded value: 14.3 mm
